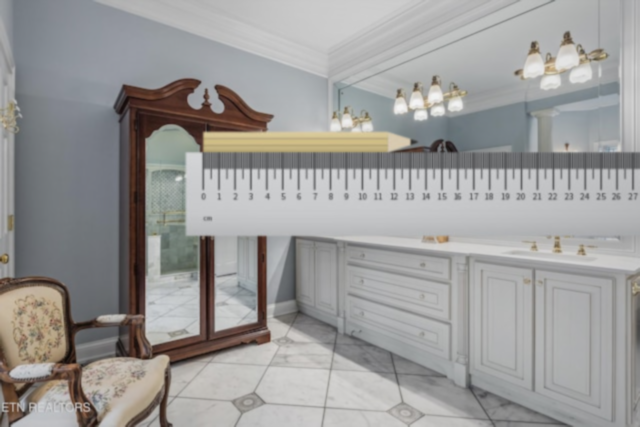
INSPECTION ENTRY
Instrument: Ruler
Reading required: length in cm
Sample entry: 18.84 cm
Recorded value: 13.5 cm
